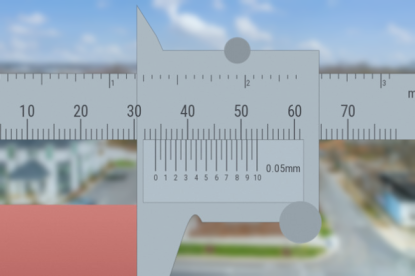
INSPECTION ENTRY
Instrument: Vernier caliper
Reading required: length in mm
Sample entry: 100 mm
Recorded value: 34.0 mm
